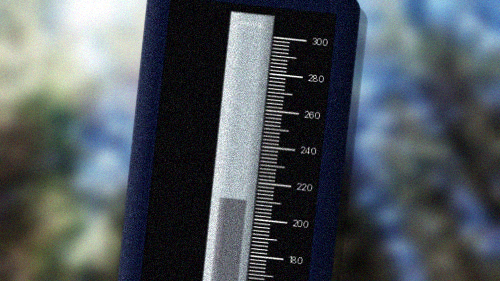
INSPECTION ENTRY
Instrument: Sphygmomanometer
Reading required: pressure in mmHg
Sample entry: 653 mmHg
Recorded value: 210 mmHg
